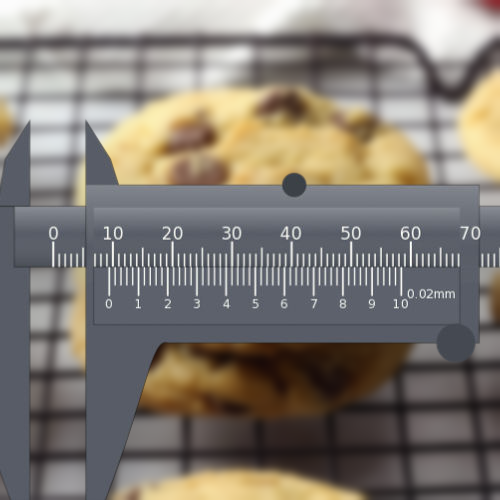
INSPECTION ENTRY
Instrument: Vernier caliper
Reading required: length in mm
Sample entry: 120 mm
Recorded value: 9.4 mm
